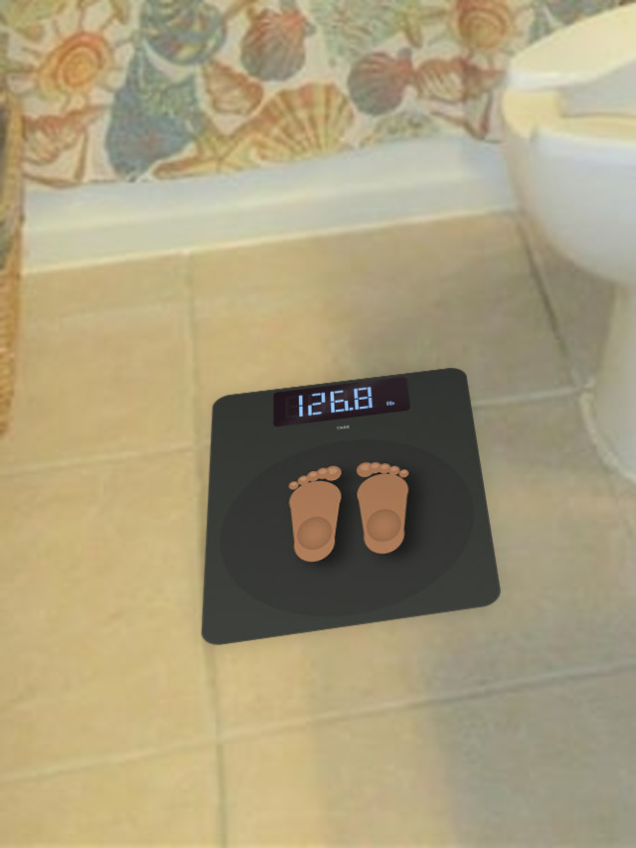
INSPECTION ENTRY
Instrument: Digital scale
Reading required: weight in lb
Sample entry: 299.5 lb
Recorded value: 126.8 lb
